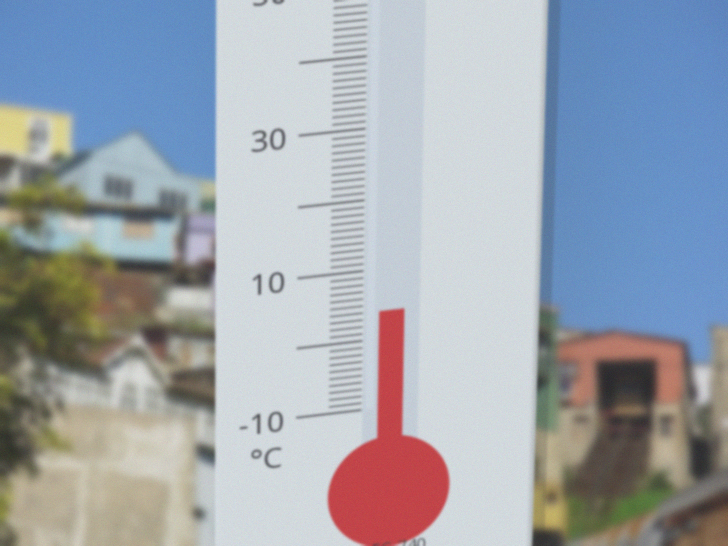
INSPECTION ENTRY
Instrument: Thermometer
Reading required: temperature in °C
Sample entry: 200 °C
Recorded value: 4 °C
